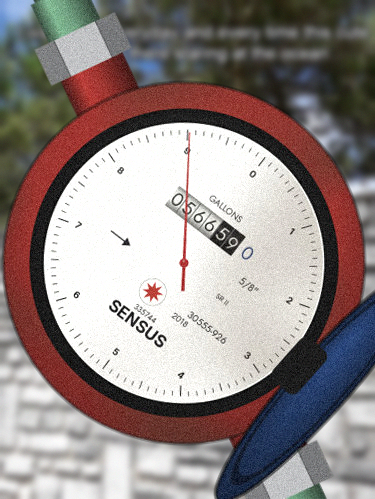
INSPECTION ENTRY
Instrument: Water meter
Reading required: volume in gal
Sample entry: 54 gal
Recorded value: 566589.0 gal
